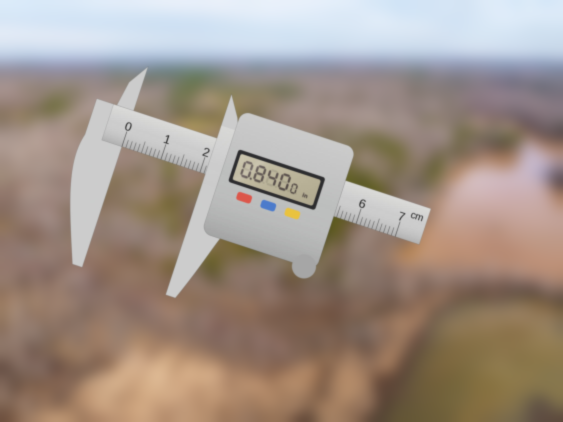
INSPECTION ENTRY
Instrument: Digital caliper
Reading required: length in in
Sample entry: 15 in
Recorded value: 0.8400 in
